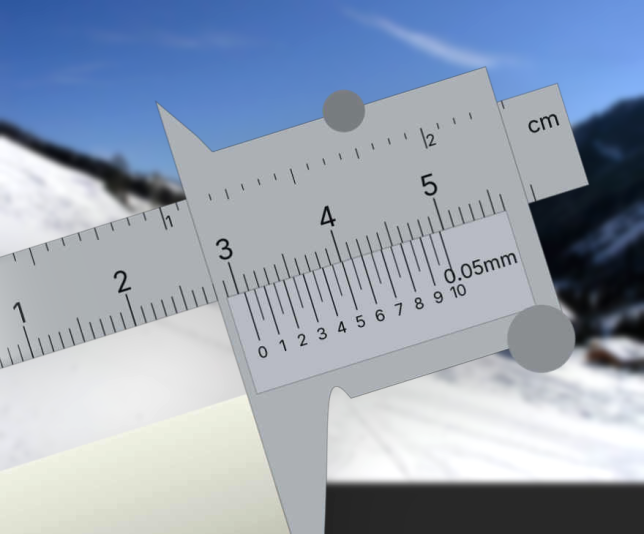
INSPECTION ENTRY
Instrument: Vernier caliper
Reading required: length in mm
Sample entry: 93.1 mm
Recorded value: 30.6 mm
